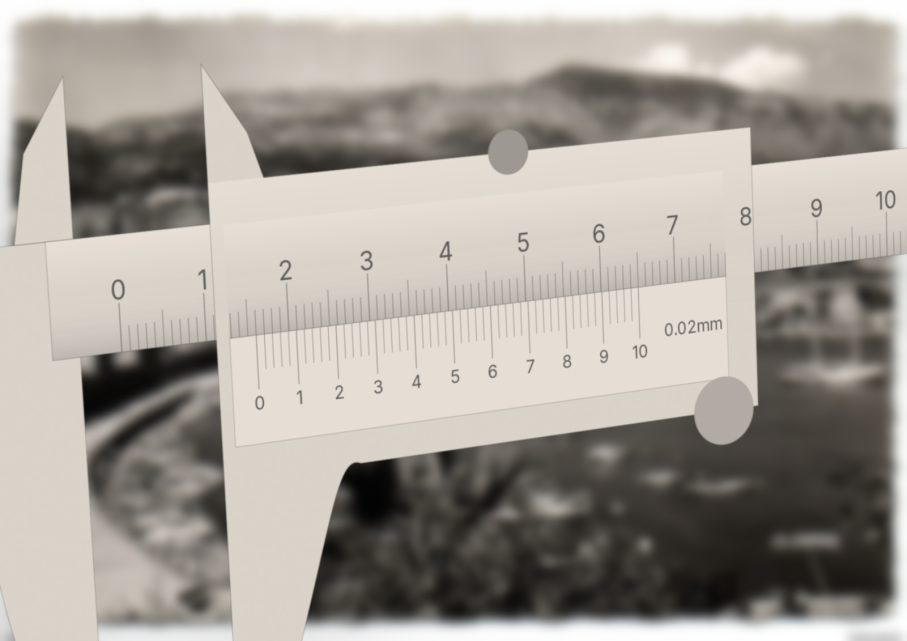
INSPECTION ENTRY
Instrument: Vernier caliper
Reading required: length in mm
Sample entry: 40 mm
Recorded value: 16.0 mm
